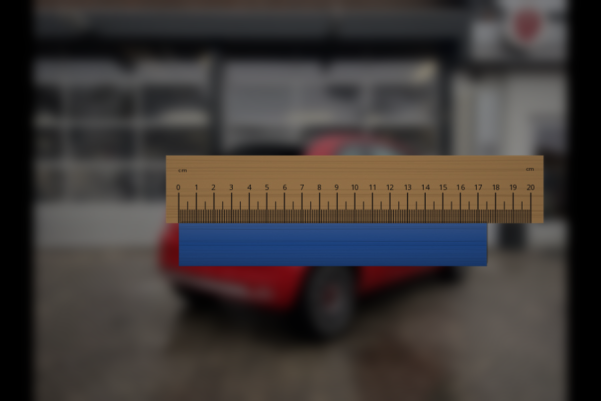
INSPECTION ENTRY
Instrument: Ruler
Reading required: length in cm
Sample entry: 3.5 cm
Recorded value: 17.5 cm
